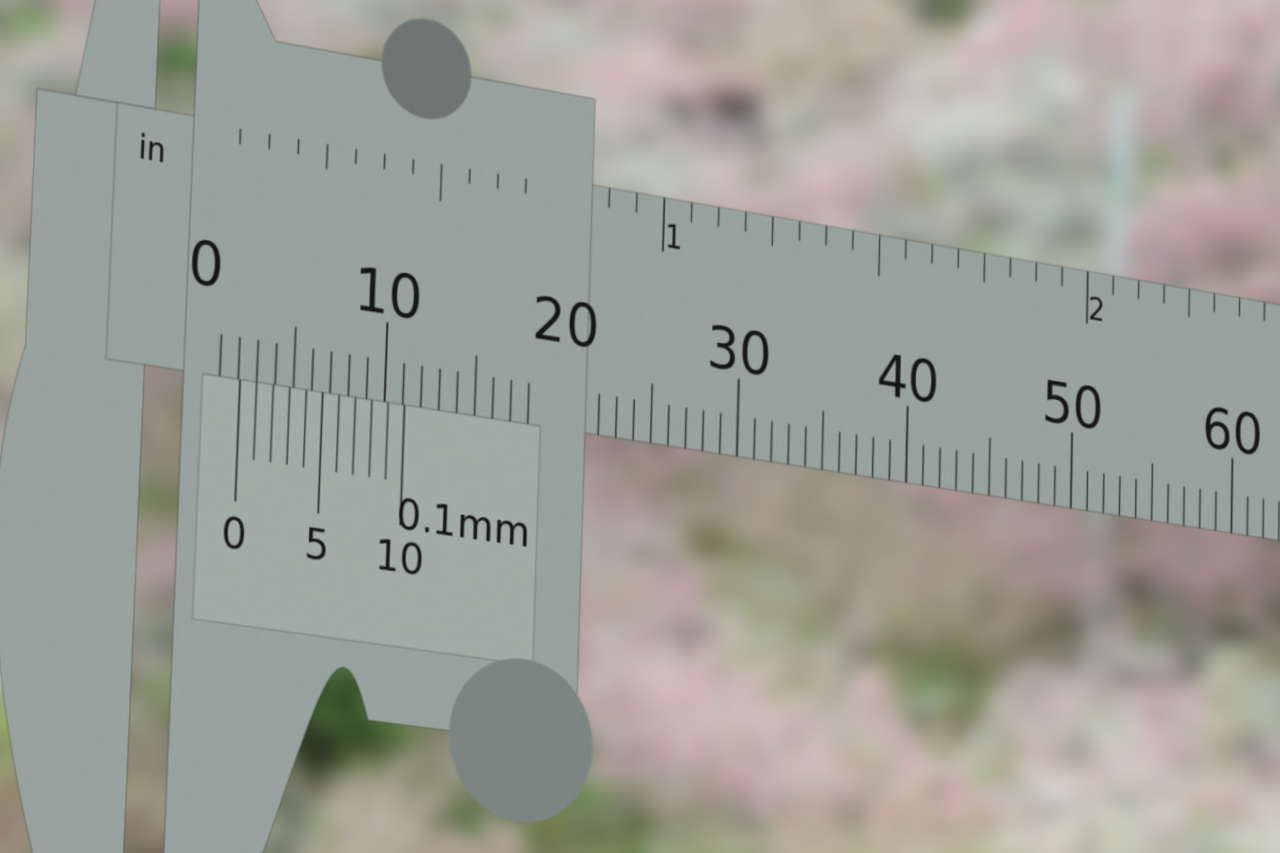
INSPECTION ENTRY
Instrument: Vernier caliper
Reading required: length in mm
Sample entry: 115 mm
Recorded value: 2.1 mm
